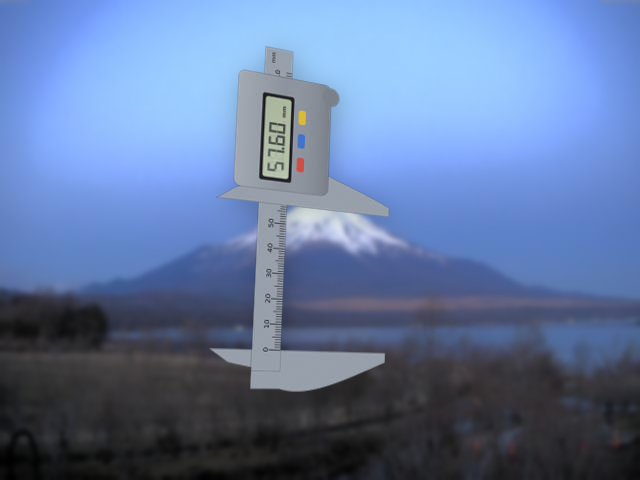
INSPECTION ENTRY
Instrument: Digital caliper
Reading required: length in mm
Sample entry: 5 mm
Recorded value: 57.60 mm
